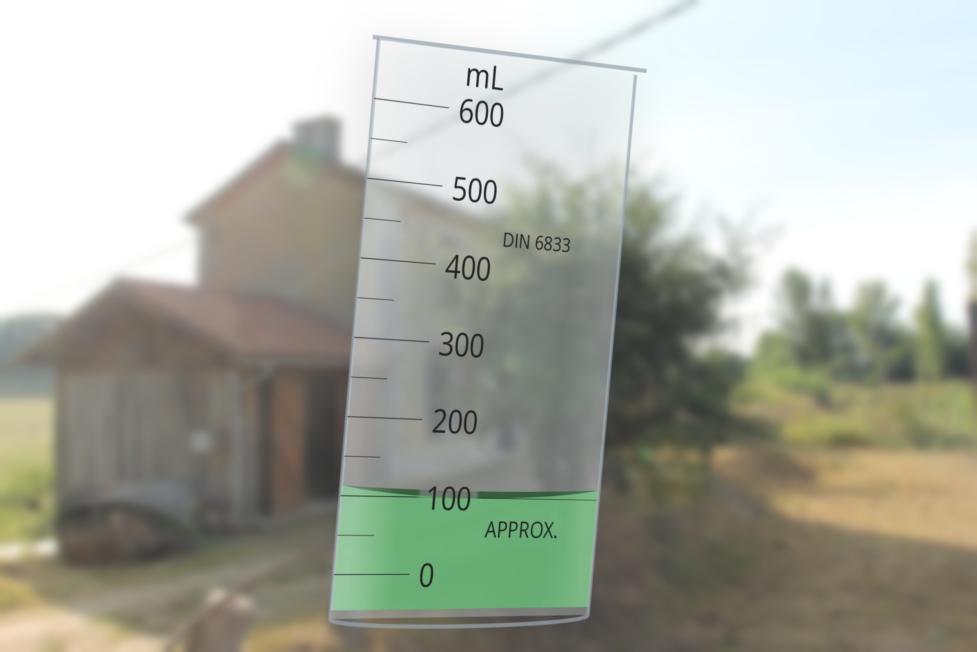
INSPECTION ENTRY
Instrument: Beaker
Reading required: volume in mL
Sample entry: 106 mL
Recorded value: 100 mL
